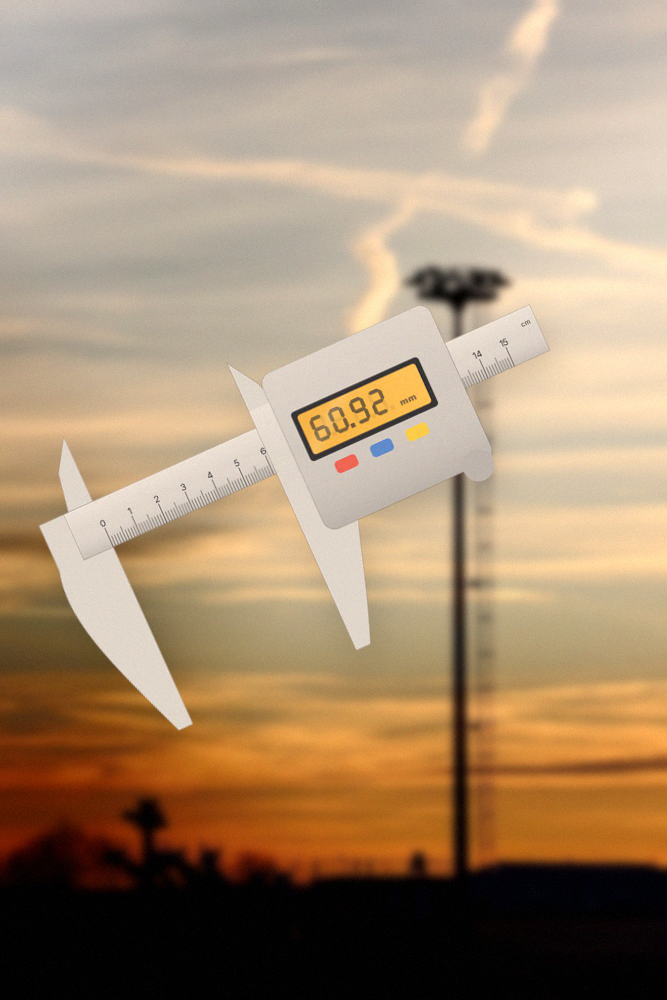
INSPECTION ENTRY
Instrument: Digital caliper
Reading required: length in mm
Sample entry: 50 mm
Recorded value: 60.92 mm
